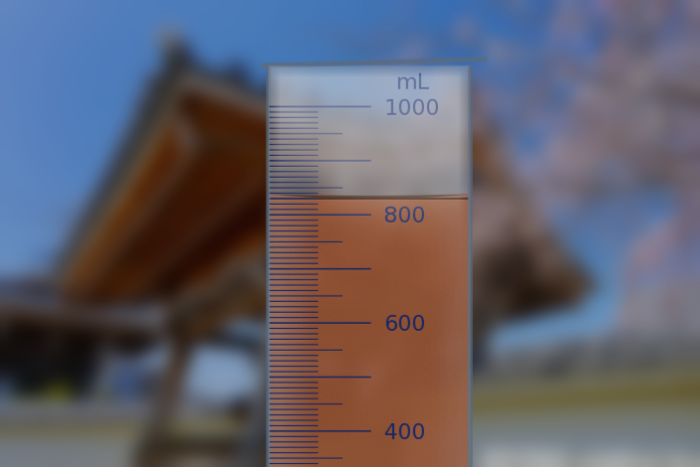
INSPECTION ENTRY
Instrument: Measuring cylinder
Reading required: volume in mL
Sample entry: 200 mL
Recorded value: 830 mL
